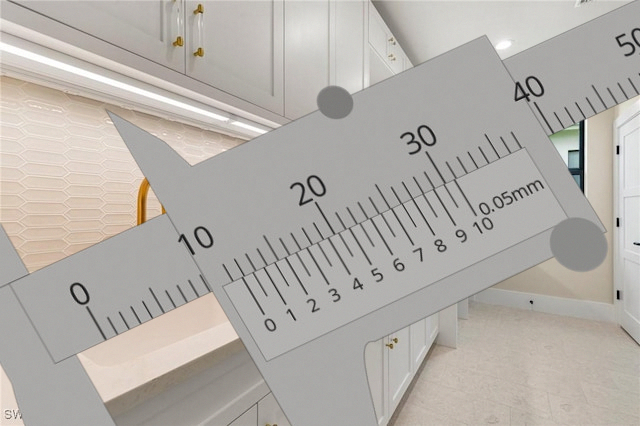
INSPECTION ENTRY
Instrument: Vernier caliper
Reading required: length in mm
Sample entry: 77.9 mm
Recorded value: 11.8 mm
